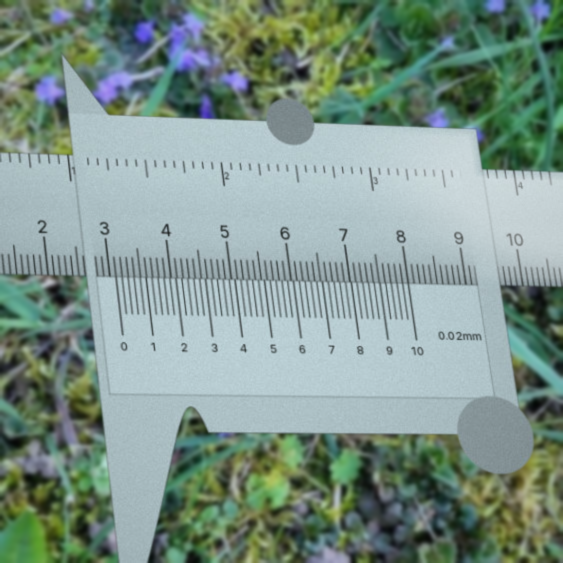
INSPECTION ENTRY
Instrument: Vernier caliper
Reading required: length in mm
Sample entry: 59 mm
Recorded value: 31.0 mm
